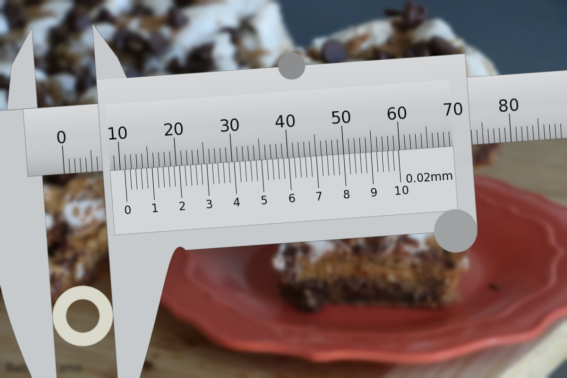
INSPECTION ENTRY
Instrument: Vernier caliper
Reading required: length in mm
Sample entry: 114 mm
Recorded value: 10.8 mm
